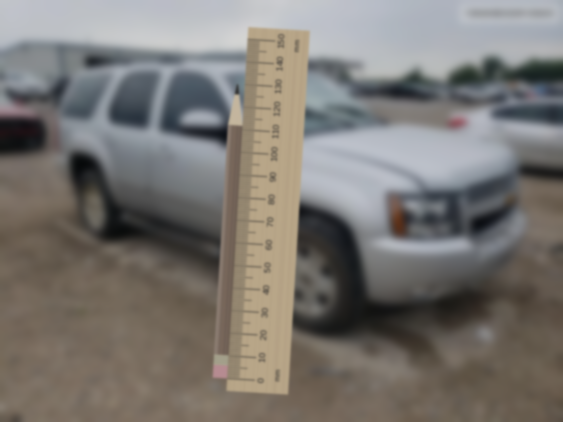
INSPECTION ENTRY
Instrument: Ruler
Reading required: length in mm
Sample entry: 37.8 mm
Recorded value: 130 mm
